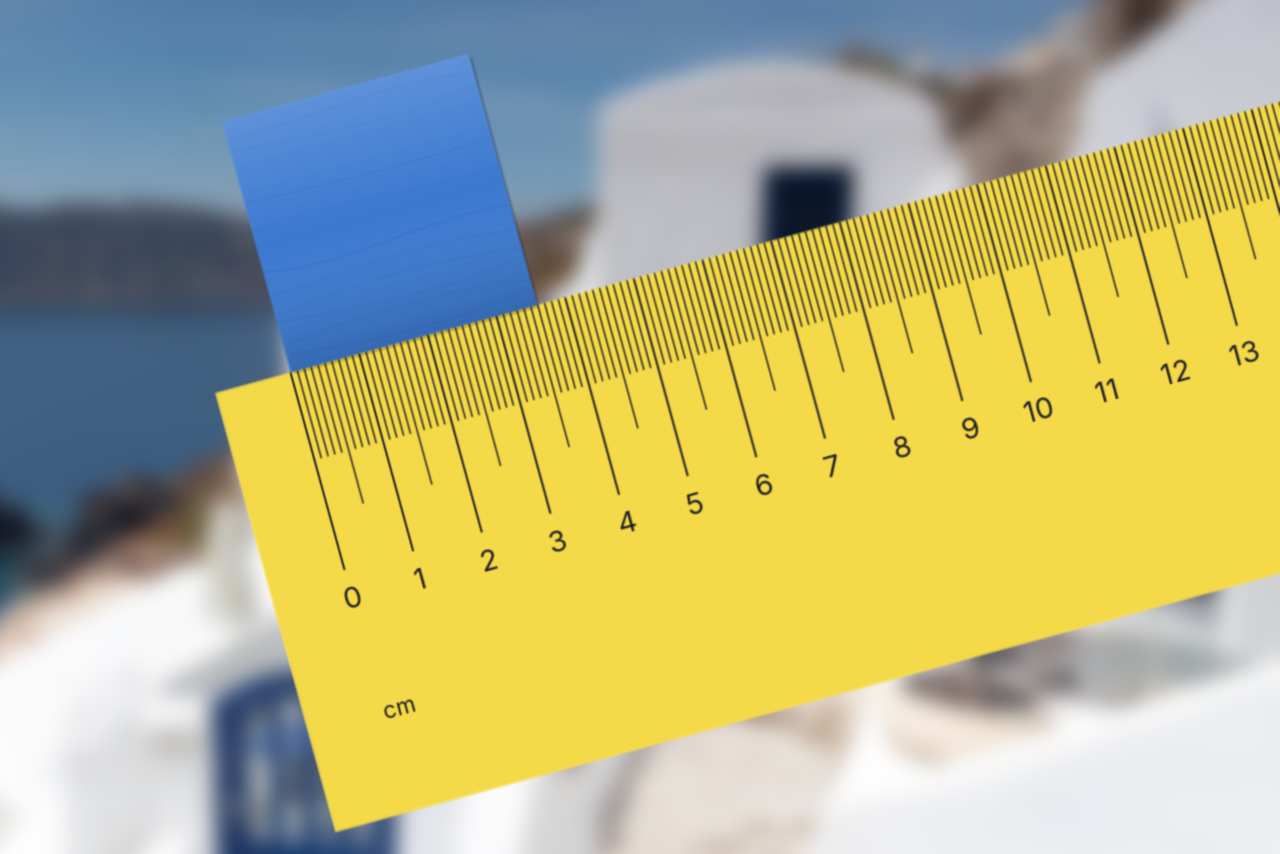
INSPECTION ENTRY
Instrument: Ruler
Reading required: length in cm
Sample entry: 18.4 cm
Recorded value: 3.6 cm
